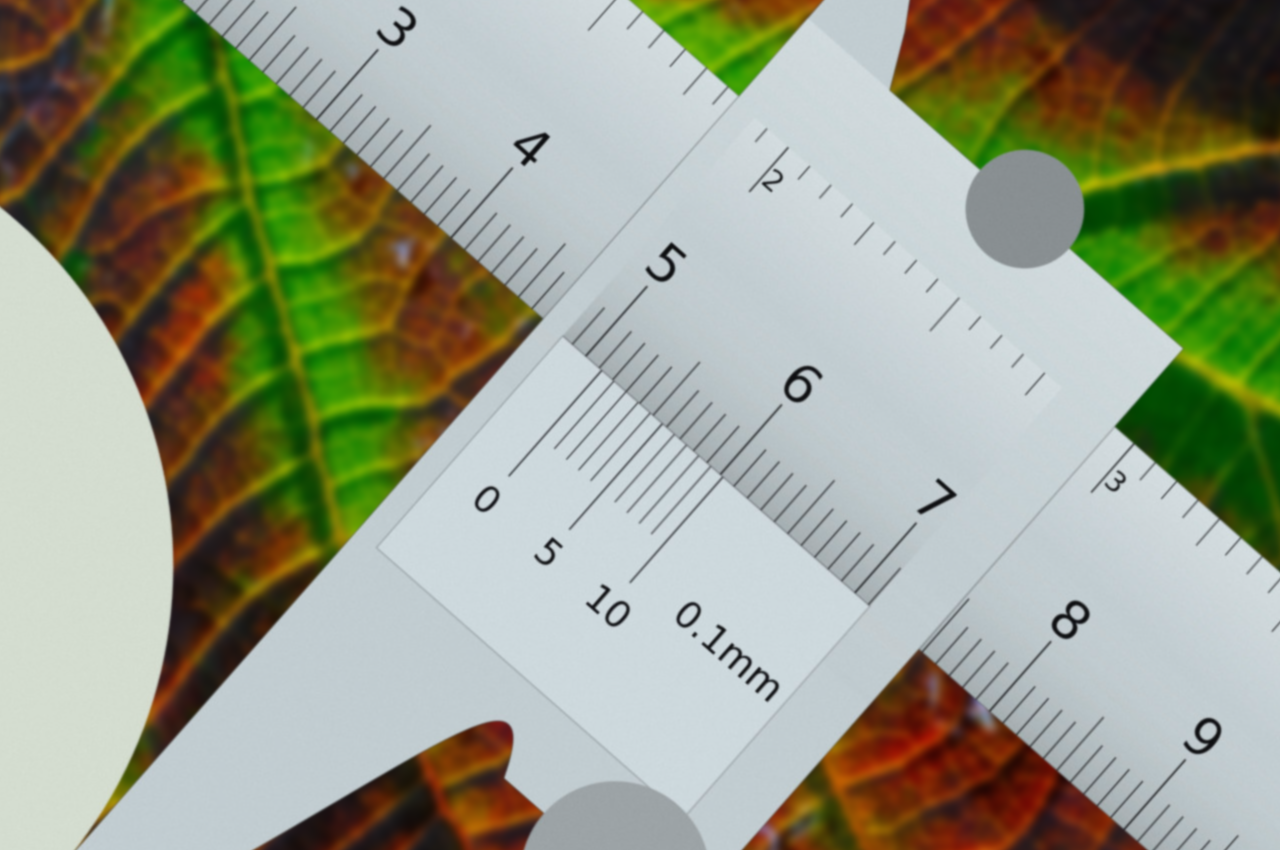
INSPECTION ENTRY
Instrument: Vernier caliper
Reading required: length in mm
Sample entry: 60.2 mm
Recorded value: 51.2 mm
